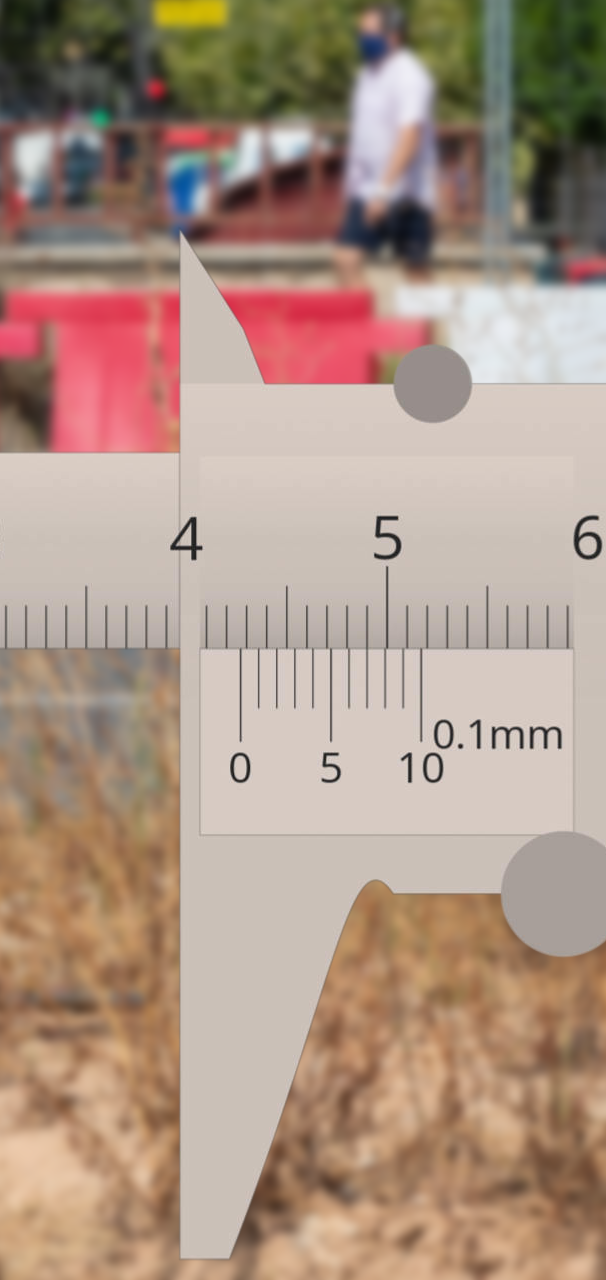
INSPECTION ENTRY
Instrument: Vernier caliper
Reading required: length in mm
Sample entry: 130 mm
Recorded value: 42.7 mm
